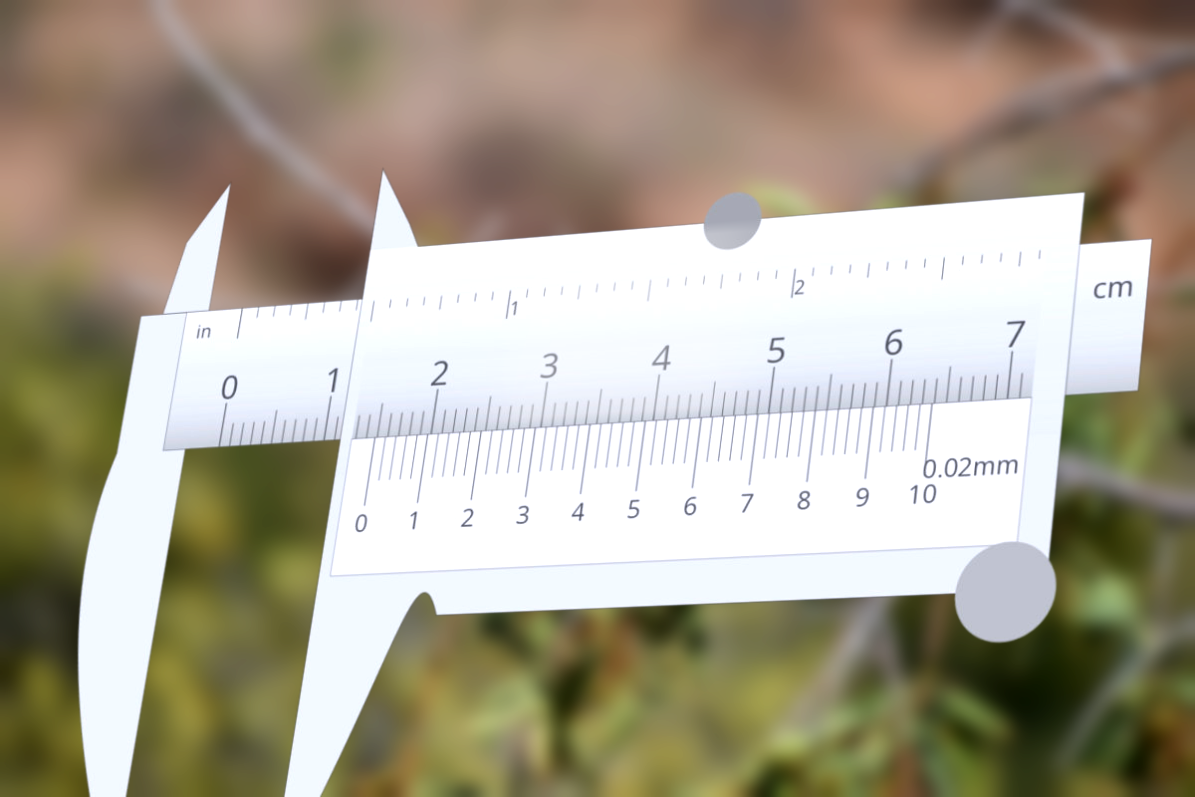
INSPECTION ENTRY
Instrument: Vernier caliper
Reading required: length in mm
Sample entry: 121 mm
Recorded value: 14.8 mm
